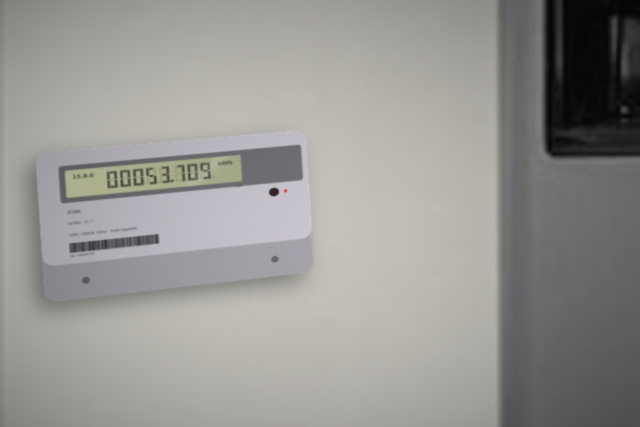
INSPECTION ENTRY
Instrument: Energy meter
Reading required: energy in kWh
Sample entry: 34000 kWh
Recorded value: 53.709 kWh
